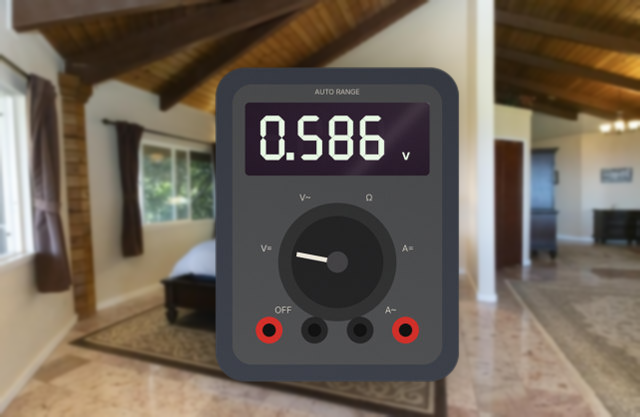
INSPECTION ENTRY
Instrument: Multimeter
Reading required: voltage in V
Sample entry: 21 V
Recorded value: 0.586 V
